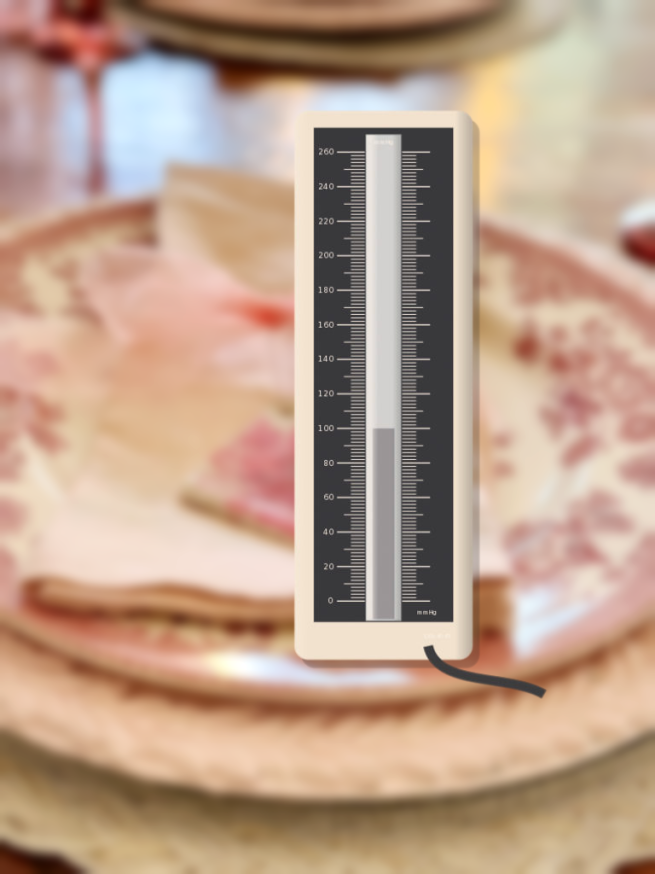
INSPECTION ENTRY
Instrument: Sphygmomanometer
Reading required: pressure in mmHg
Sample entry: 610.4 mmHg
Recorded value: 100 mmHg
